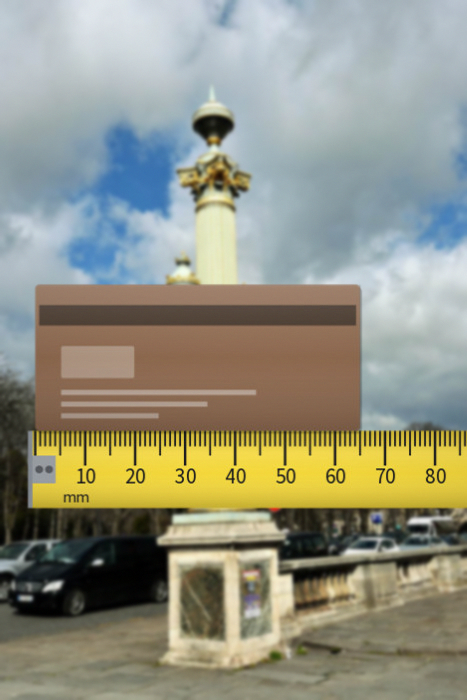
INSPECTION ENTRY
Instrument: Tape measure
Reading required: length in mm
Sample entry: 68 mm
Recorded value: 65 mm
